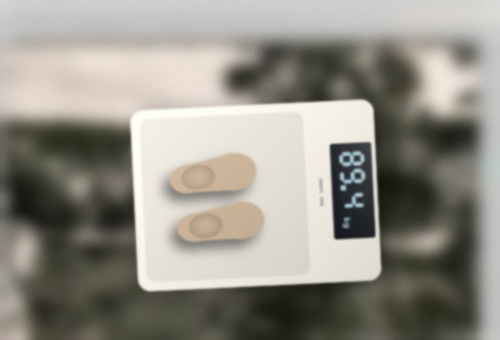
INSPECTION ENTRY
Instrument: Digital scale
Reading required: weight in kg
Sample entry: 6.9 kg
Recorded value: 89.4 kg
